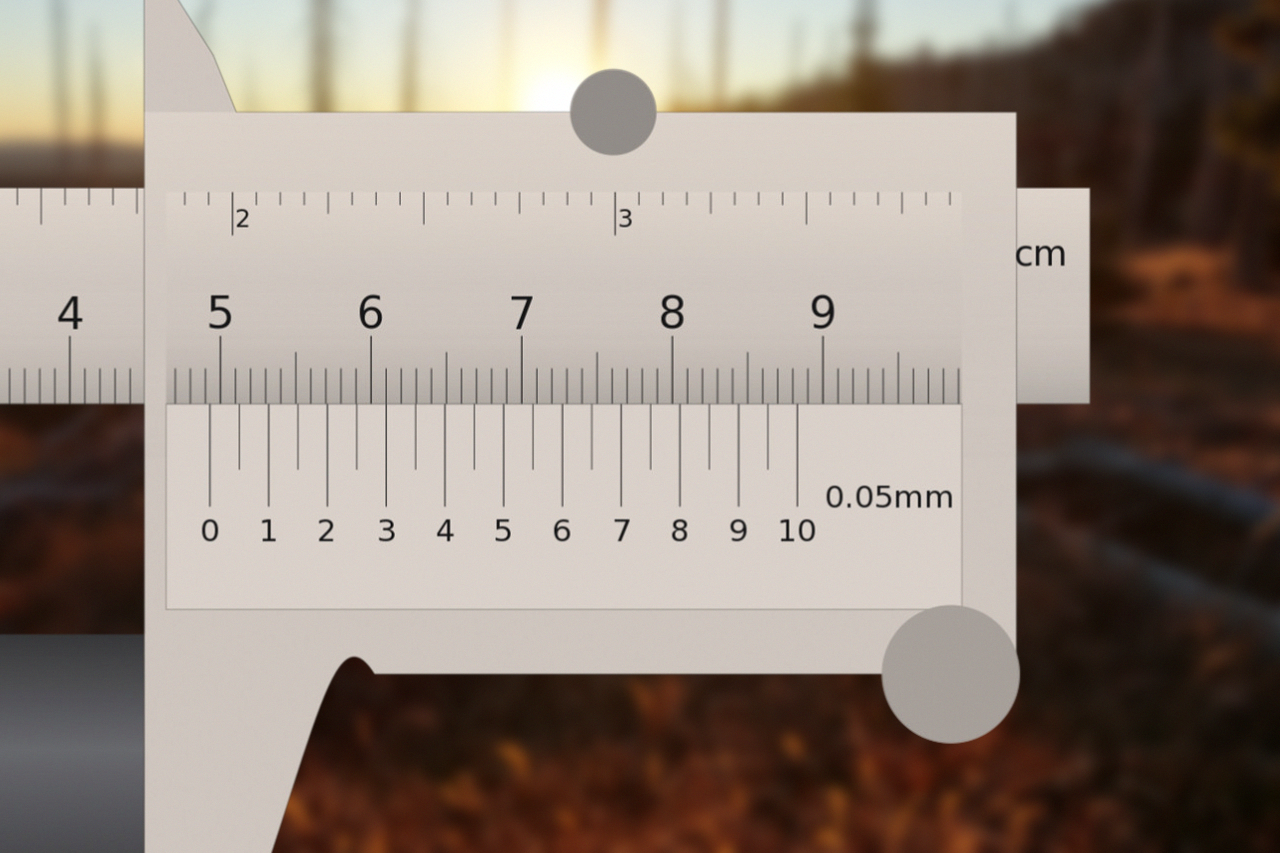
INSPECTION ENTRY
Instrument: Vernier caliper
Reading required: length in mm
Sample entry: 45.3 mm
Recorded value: 49.3 mm
